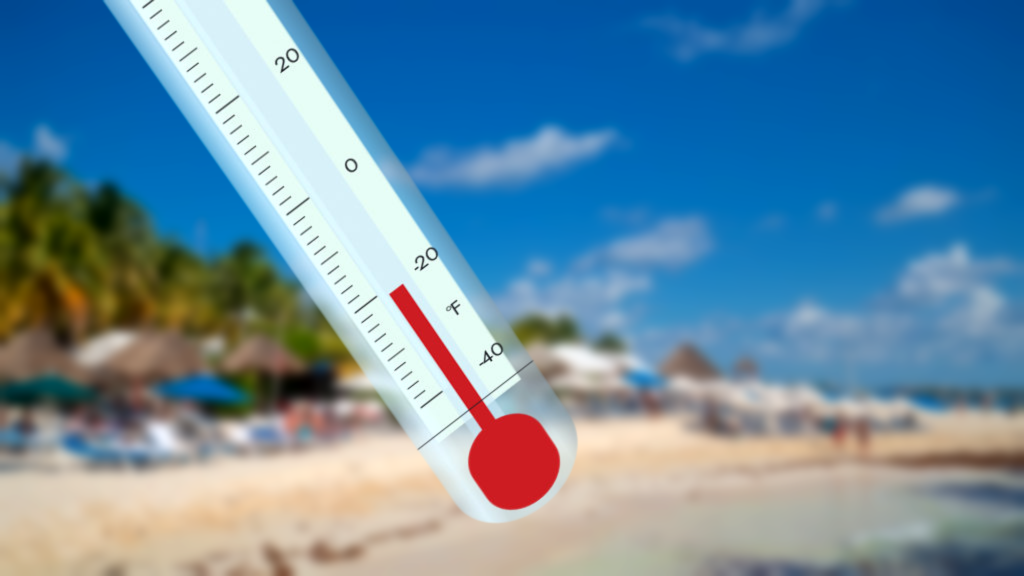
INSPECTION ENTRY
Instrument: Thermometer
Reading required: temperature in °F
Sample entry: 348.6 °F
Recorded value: -21 °F
